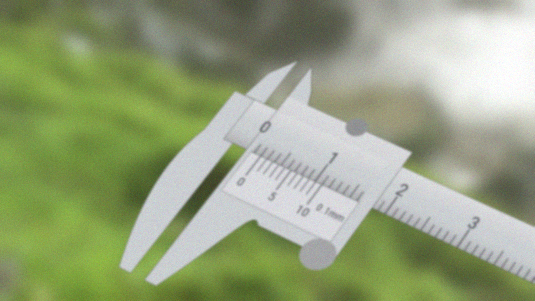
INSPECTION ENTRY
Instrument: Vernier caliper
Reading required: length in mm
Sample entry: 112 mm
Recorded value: 2.0 mm
